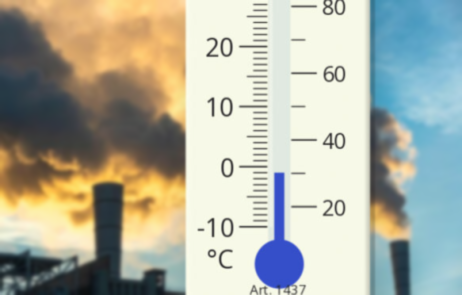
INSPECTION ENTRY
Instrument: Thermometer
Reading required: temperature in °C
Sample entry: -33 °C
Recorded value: -1 °C
